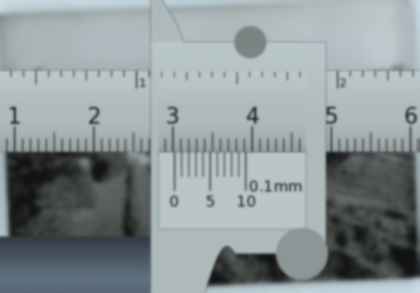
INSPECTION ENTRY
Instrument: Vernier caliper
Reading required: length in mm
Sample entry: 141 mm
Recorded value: 30.2 mm
